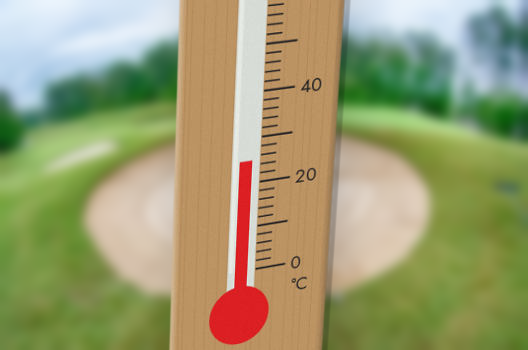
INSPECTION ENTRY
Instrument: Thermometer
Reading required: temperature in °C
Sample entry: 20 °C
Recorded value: 25 °C
